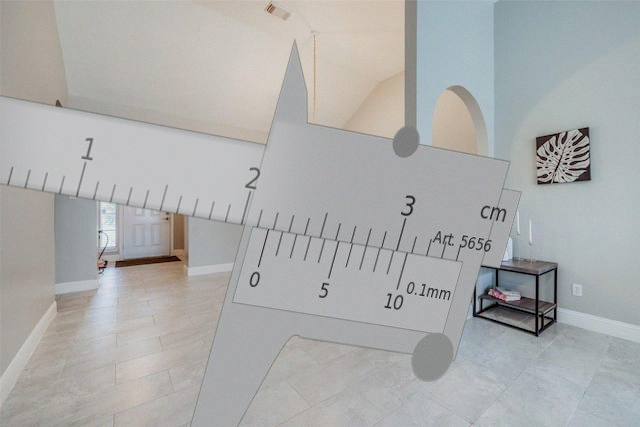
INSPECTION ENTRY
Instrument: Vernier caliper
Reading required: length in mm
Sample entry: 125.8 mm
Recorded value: 21.7 mm
